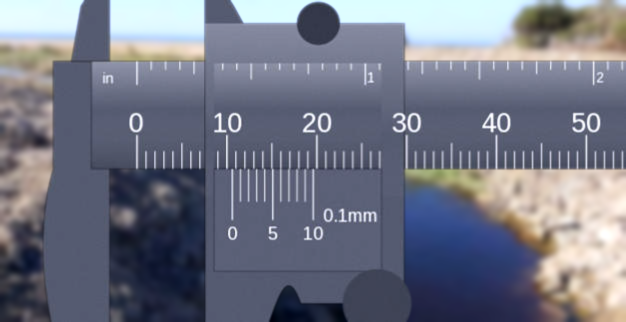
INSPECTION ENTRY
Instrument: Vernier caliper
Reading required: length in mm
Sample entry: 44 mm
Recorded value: 10.6 mm
